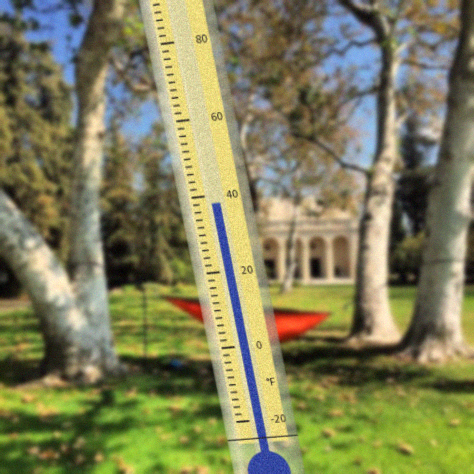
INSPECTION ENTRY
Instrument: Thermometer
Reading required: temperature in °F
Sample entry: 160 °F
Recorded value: 38 °F
